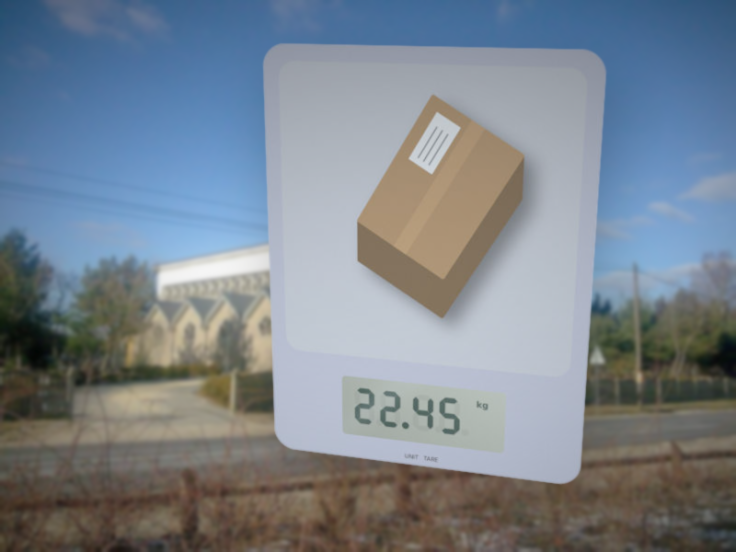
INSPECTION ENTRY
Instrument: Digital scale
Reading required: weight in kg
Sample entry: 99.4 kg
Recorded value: 22.45 kg
